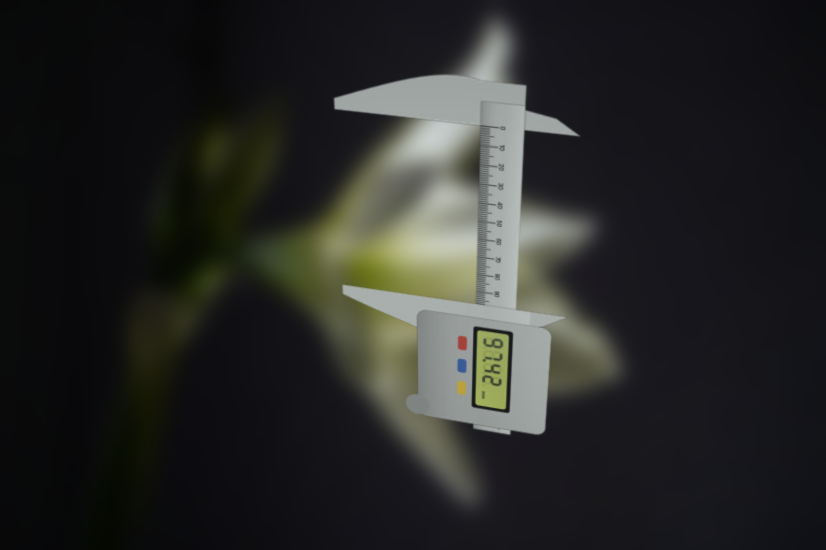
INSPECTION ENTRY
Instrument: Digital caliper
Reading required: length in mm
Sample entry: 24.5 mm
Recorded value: 97.42 mm
